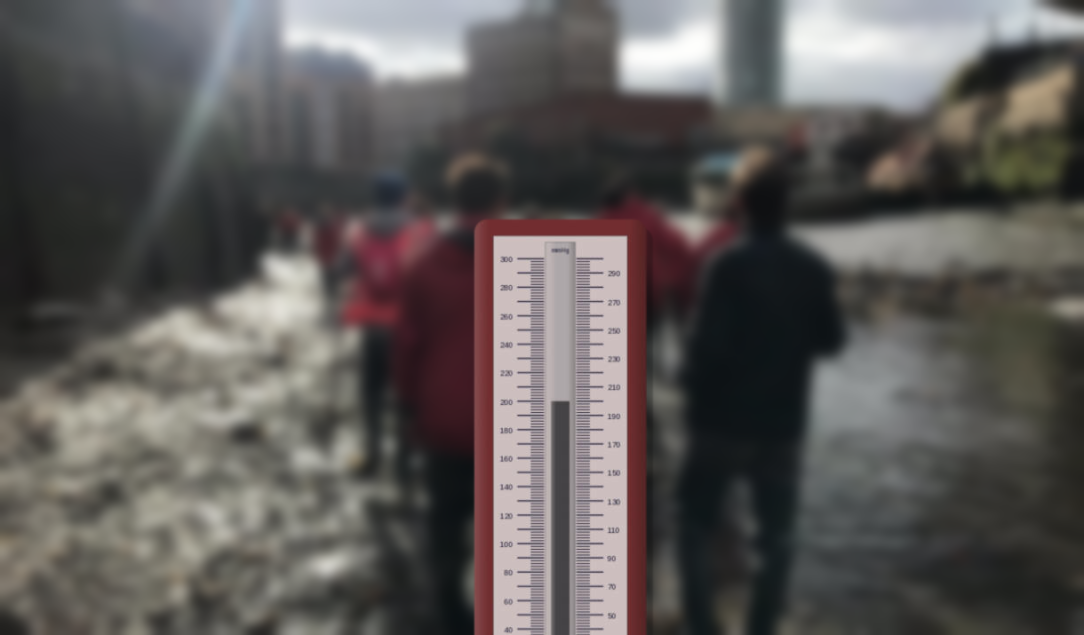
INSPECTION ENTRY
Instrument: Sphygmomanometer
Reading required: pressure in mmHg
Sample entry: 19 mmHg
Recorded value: 200 mmHg
